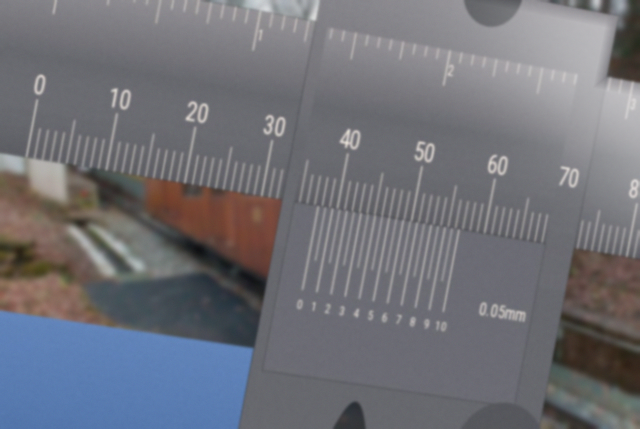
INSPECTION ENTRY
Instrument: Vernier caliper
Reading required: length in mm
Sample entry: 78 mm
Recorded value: 37.5 mm
